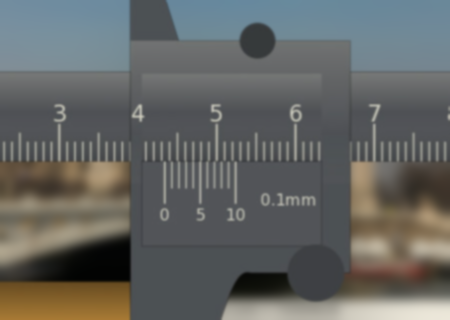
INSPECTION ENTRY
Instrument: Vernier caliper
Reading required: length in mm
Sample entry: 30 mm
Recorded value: 43.4 mm
